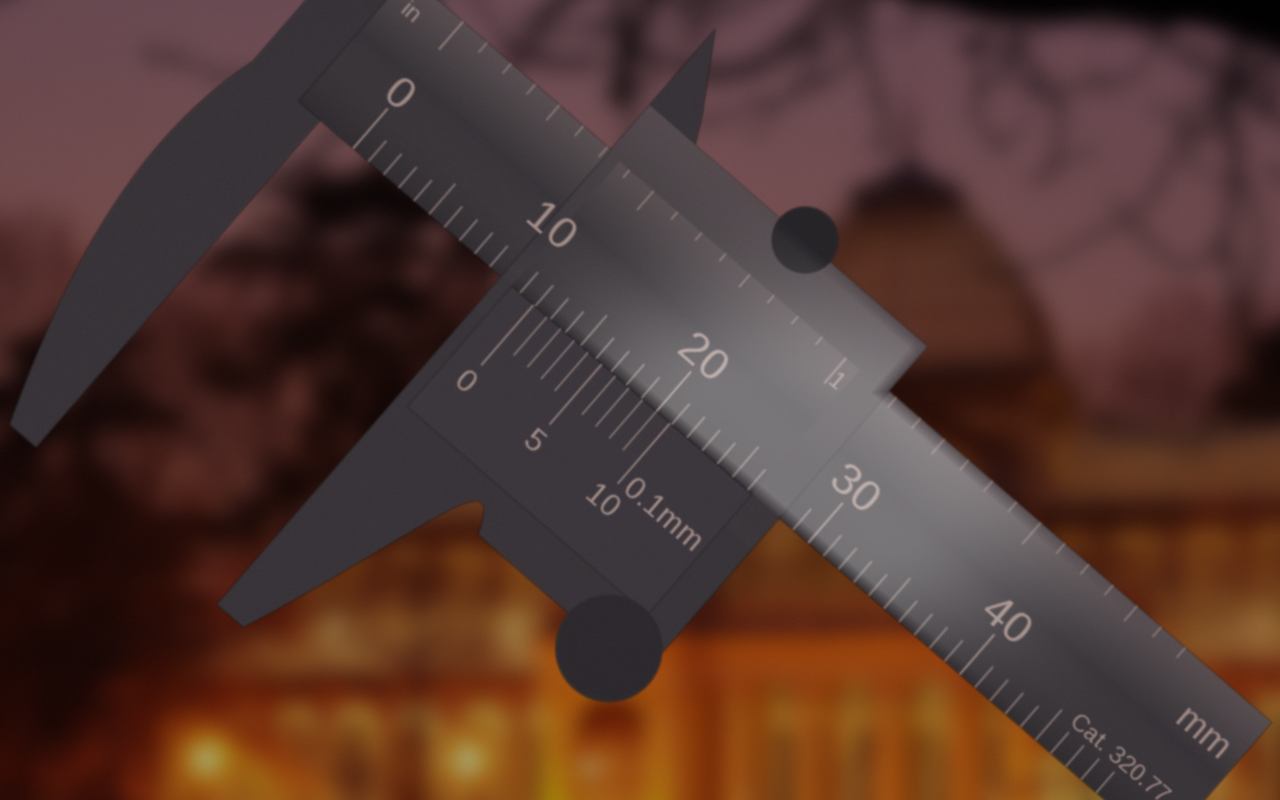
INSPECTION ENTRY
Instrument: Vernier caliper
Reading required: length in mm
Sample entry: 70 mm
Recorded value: 11.9 mm
